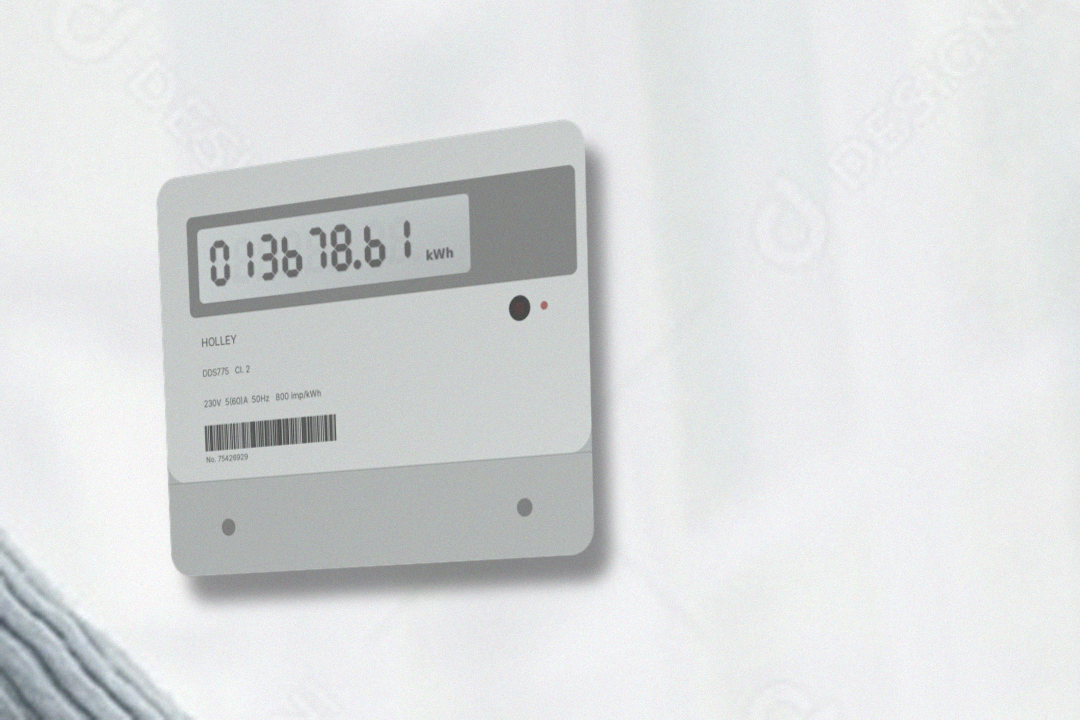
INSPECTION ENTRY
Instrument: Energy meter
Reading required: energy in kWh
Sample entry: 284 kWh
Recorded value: 13678.61 kWh
